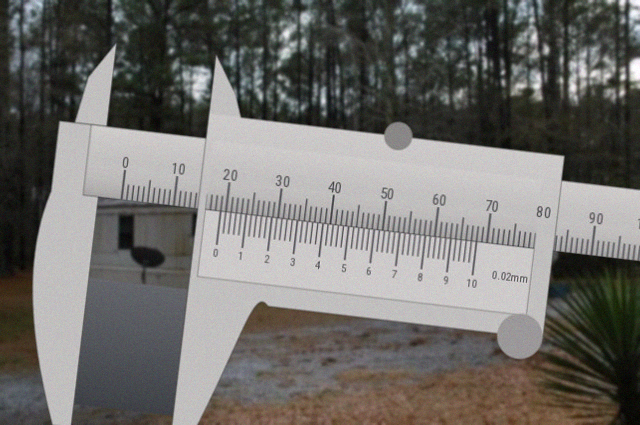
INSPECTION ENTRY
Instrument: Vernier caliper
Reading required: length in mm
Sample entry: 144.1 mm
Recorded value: 19.0 mm
